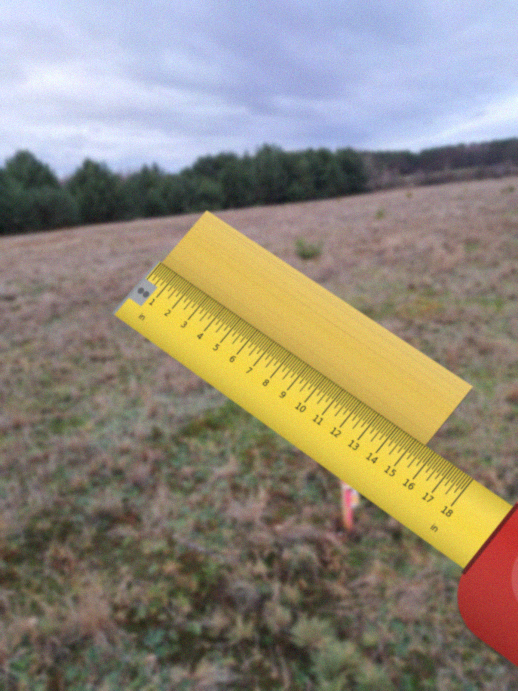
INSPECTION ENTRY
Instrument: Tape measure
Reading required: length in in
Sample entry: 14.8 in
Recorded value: 15.5 in
